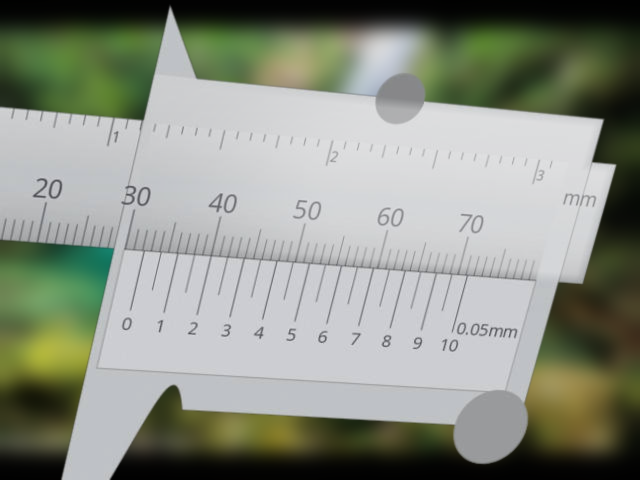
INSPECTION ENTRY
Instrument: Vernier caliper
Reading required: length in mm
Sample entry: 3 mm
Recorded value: 32.2 mm
